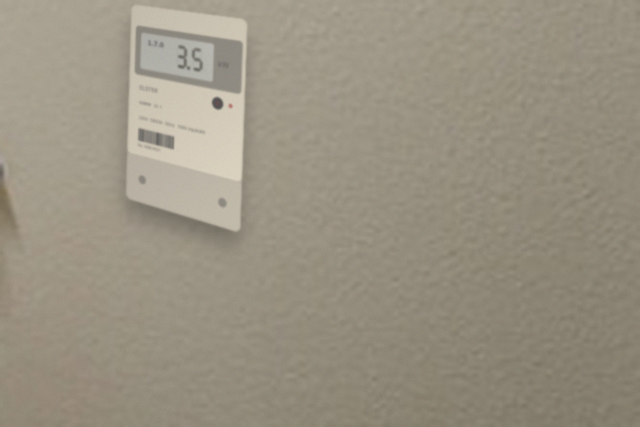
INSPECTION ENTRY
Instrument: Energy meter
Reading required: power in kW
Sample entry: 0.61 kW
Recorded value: 3.5 kW
